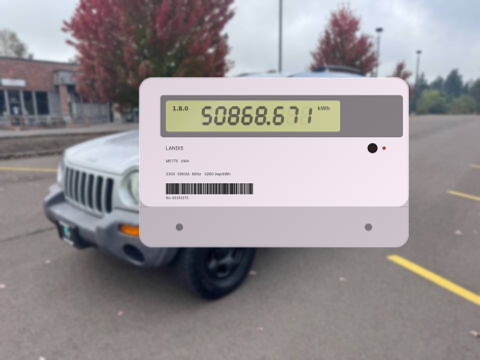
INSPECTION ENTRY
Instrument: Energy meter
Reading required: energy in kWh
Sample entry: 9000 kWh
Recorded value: 50868.671 kWh
